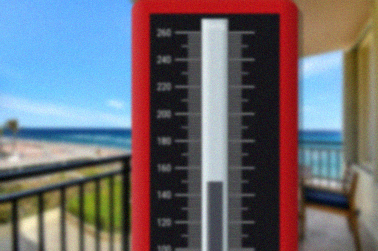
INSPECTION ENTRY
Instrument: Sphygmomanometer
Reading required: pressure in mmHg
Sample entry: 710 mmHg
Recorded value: 150 mmHg
